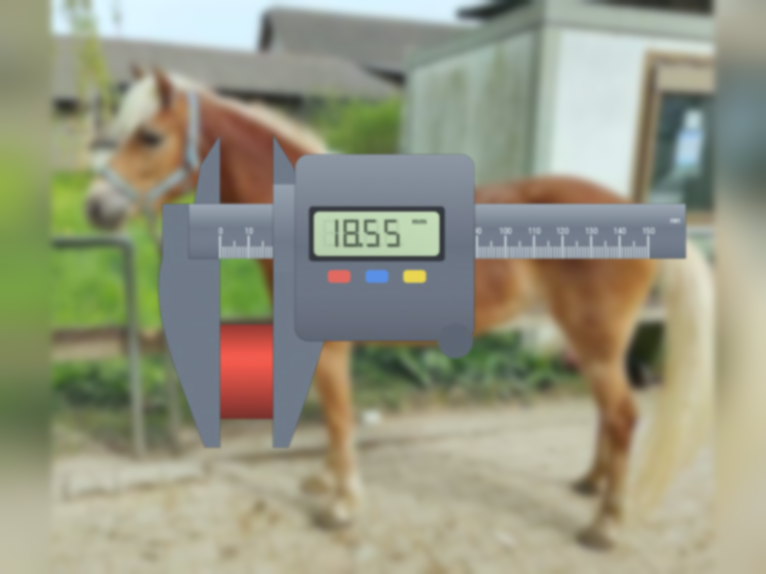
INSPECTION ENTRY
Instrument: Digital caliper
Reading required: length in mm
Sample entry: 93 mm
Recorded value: 18.55 mm
